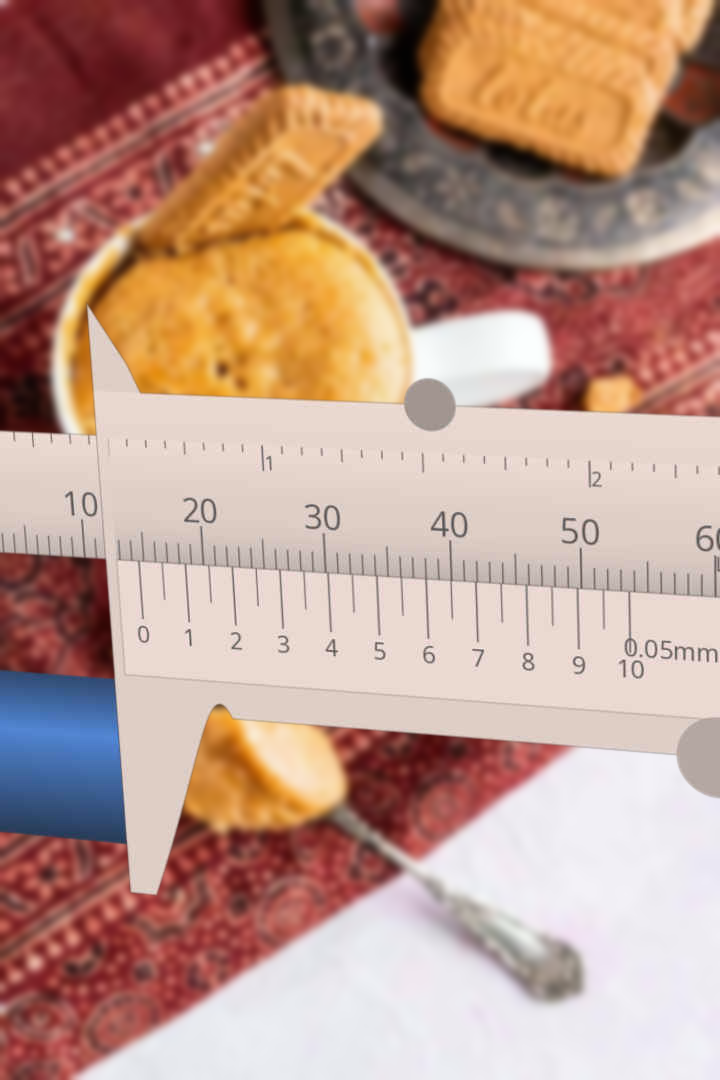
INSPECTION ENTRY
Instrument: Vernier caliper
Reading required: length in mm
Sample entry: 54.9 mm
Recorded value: 14.6 mm
